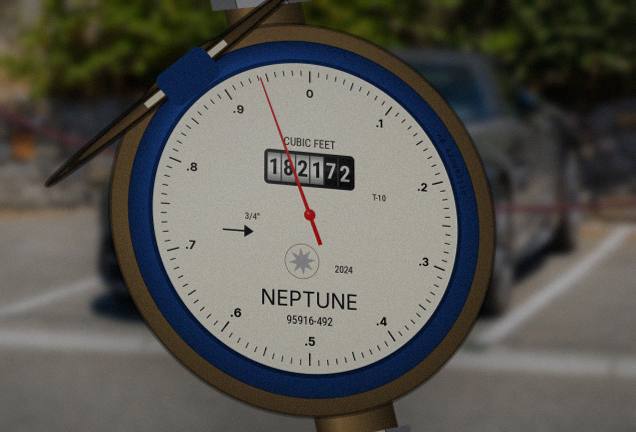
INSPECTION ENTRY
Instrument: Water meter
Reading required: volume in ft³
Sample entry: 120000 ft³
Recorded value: 182171.94 ft³
